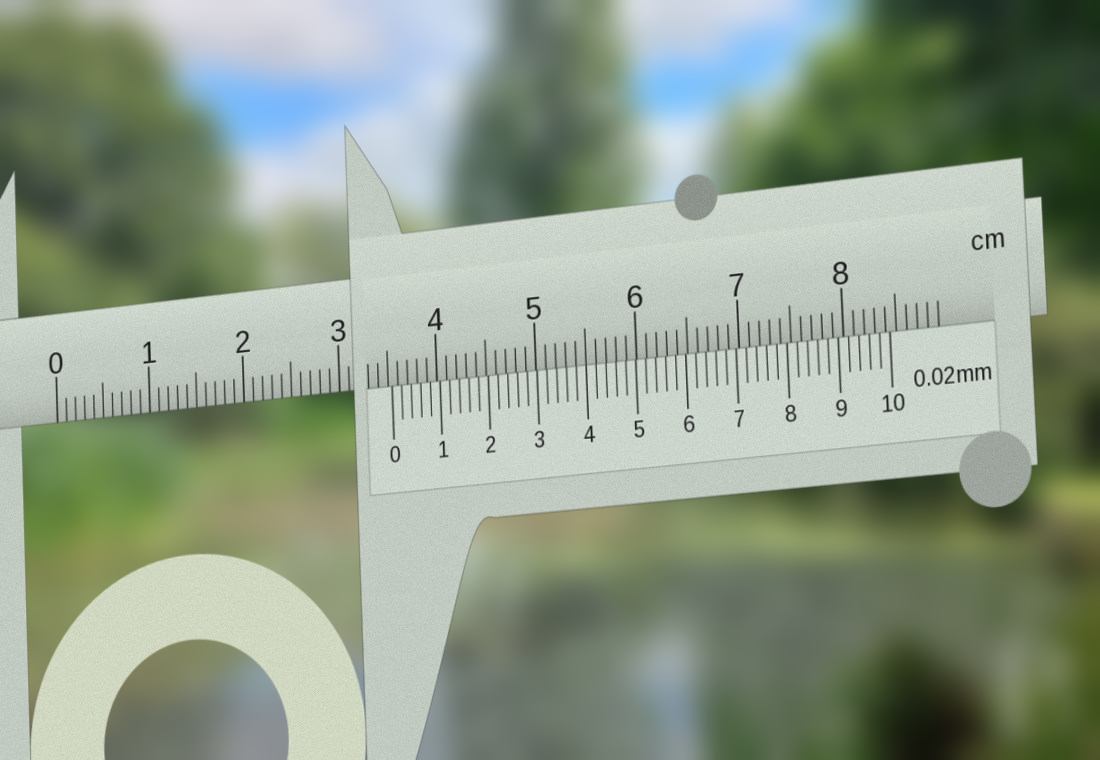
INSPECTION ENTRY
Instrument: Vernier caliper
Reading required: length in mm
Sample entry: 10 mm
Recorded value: 35.4 mm
